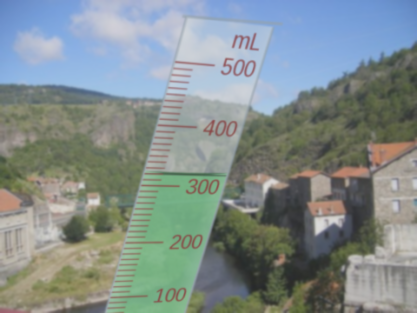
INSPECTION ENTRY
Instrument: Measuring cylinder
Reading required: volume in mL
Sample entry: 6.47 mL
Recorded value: 320 mL
